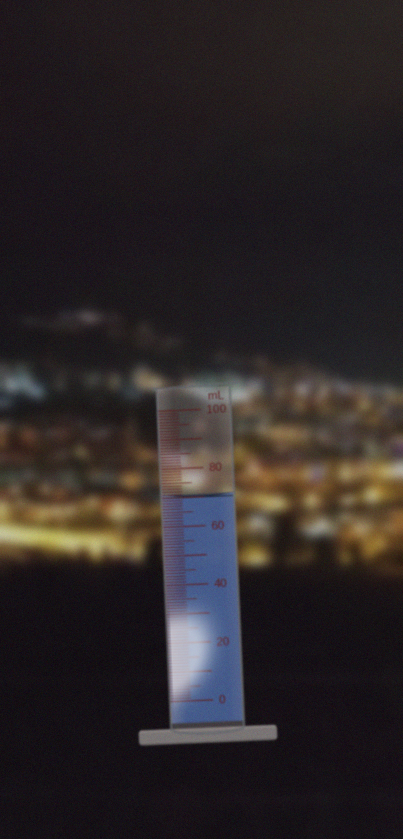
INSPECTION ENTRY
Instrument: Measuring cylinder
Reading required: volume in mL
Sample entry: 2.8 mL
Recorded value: 70 mL
